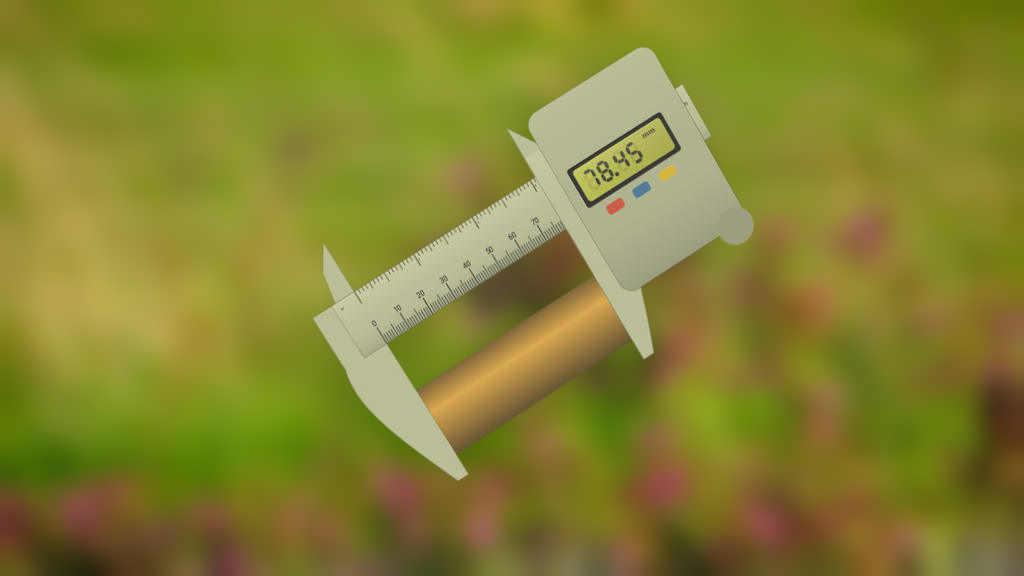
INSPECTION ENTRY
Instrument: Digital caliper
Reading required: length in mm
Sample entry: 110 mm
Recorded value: 78.45 mm
